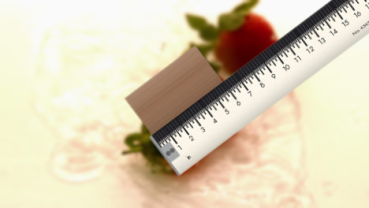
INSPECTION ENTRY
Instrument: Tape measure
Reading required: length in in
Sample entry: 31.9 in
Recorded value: 6 in
